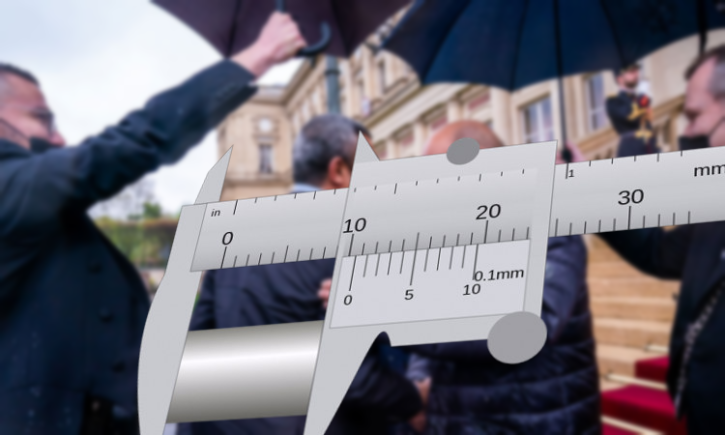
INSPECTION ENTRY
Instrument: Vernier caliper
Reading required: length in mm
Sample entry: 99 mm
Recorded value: 10.5 mm
